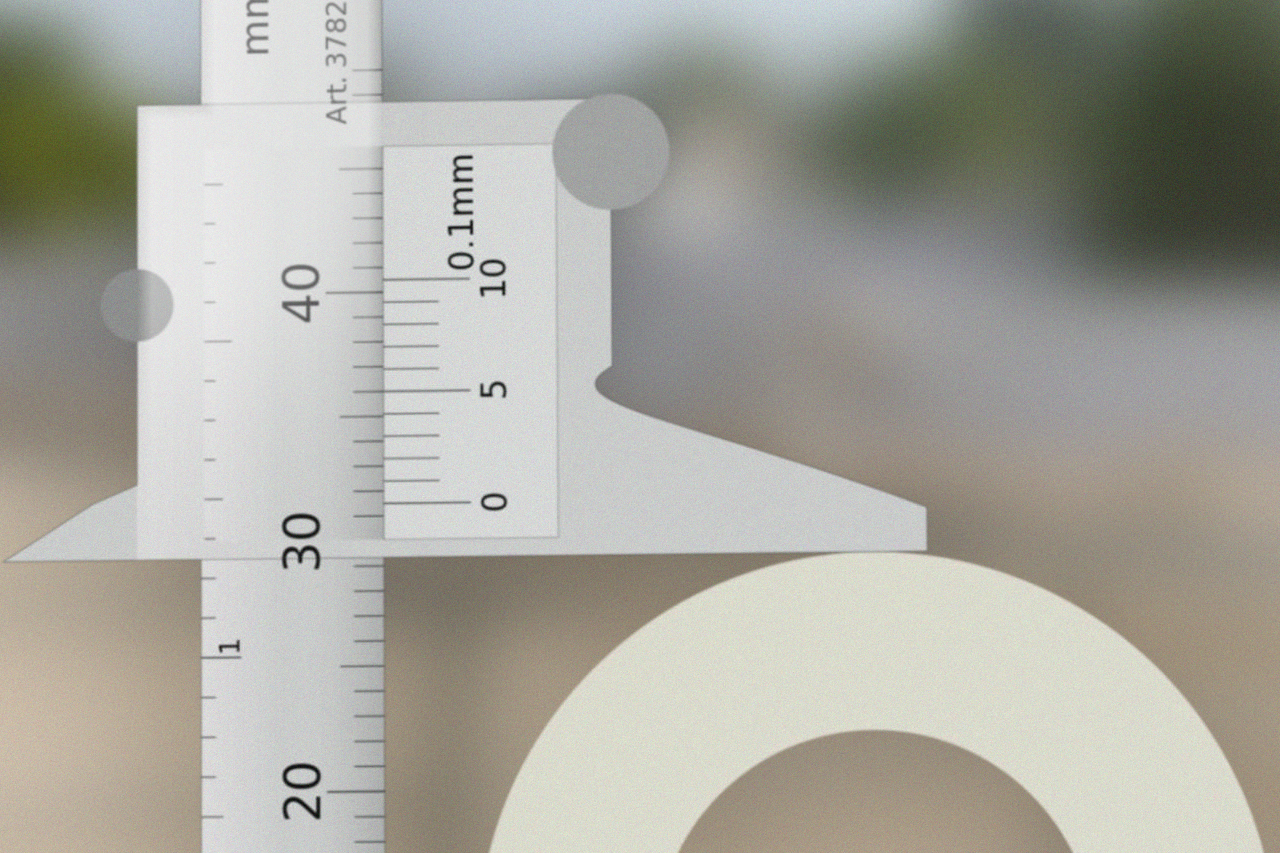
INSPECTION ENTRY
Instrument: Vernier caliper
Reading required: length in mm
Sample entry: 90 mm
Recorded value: 31.5 mm
